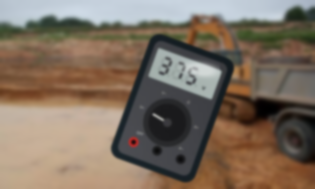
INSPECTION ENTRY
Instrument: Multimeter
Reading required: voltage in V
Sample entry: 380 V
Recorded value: 375 V
